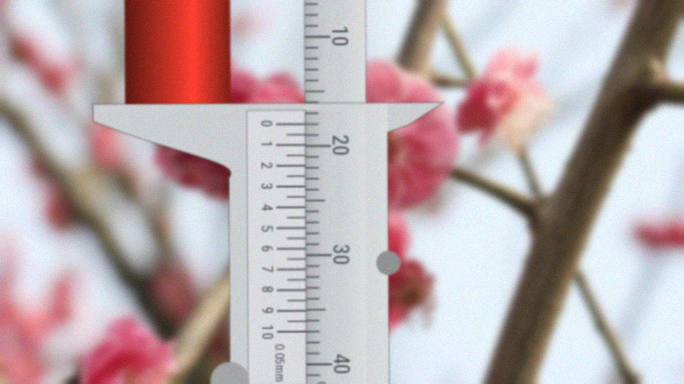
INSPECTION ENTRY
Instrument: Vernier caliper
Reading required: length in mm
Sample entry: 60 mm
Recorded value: 18.0 mm
